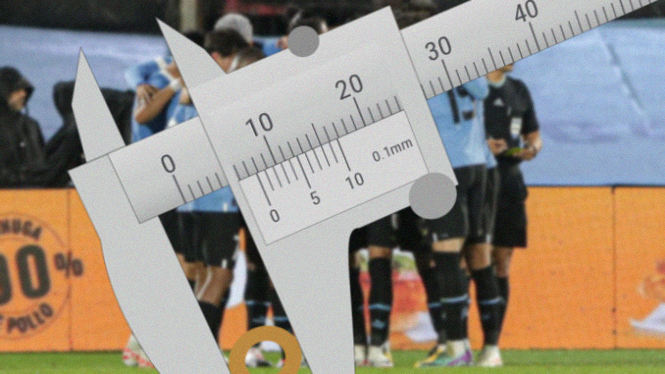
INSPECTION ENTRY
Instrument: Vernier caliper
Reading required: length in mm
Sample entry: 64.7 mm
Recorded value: 7.8 mm
